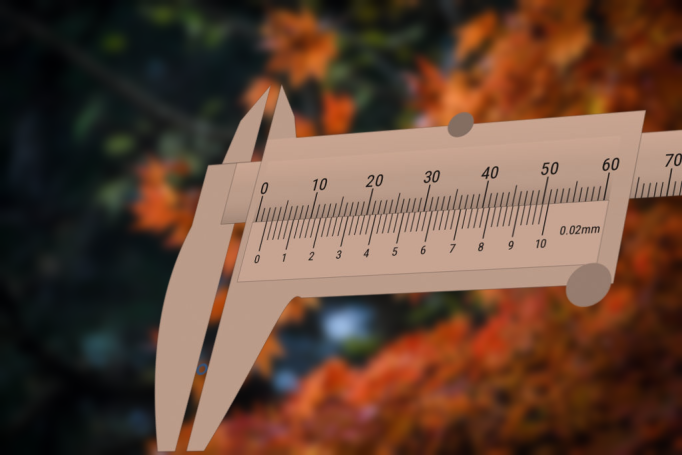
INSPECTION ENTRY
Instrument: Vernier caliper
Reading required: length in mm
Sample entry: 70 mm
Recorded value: 2.0 mm
